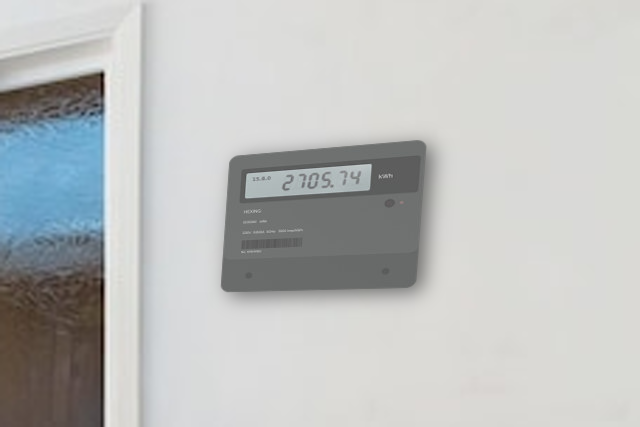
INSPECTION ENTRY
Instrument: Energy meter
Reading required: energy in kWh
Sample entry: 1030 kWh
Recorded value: 2705.74 kWh
